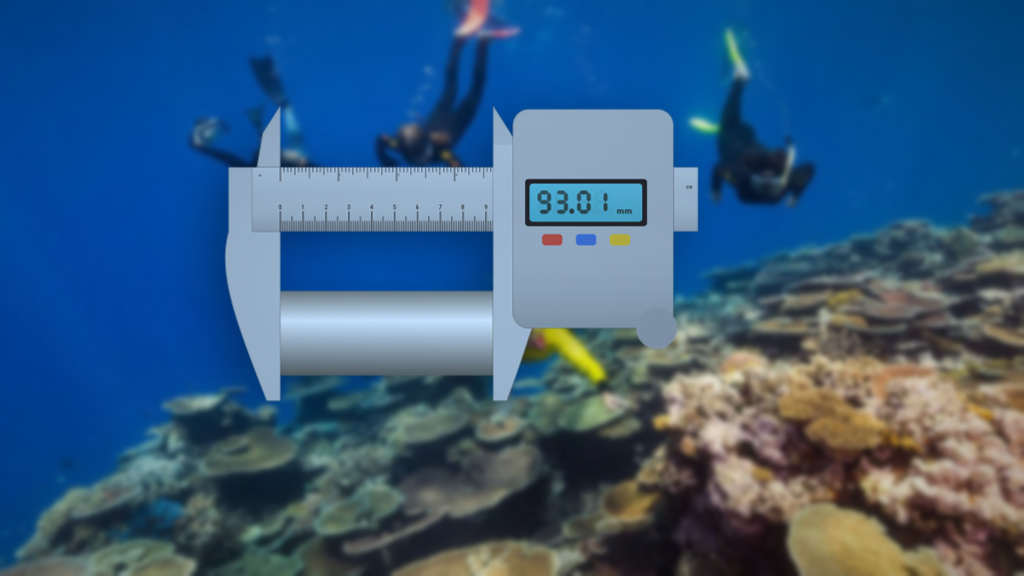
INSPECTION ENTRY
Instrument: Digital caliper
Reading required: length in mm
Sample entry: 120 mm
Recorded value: 93.01 mm
